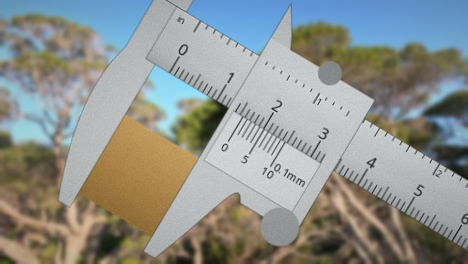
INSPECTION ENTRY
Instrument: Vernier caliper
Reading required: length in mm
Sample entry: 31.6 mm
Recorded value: 15.6 mm
